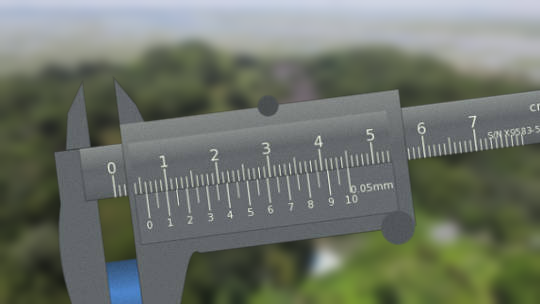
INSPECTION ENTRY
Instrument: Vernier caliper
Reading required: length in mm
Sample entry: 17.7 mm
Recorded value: 6.0 mm
